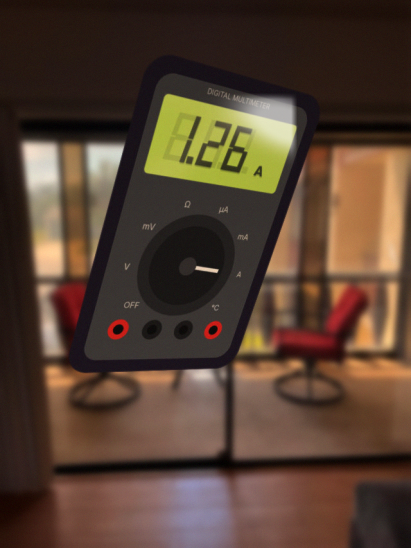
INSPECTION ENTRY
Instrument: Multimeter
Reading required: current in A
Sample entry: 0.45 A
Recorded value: 1.26 A
